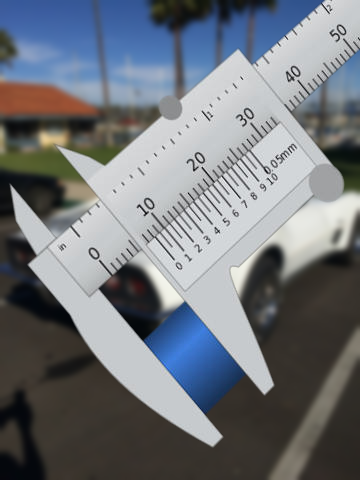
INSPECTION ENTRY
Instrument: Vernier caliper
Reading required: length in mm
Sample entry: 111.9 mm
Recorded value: 8.2 mm
